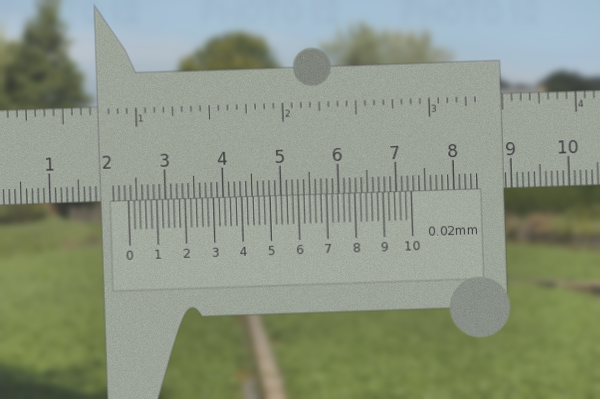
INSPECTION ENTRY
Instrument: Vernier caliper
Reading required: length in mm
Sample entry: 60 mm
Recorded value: 23.6 mm
